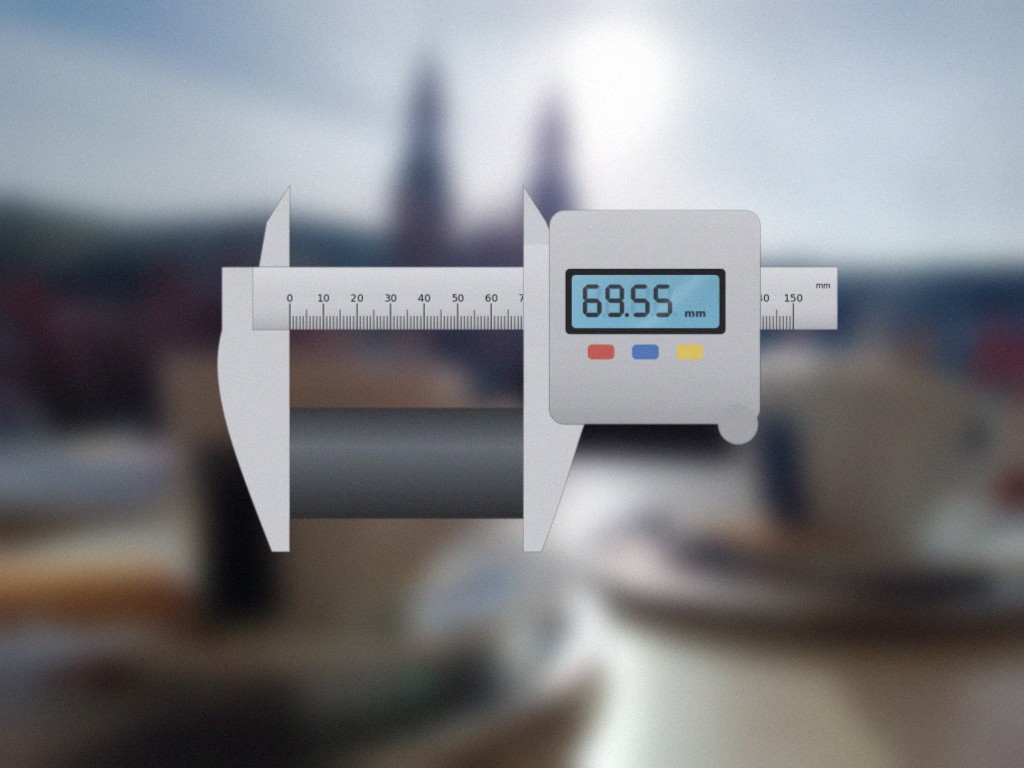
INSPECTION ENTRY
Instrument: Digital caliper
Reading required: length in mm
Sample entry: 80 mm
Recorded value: 69.55 mm
